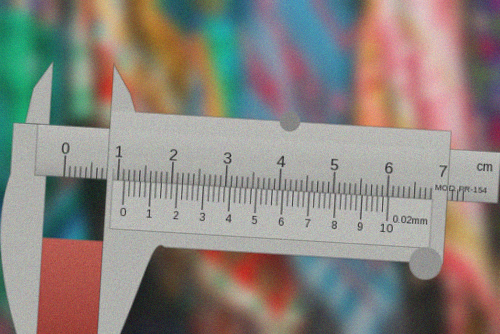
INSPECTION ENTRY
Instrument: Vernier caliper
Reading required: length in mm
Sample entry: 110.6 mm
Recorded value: 11.2 mm
